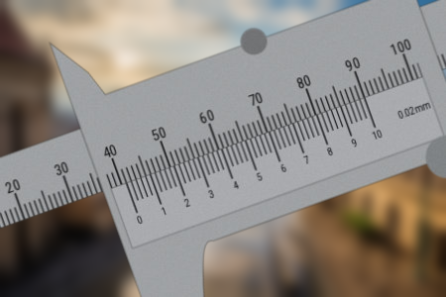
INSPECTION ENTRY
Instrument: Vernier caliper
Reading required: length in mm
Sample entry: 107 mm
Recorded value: 41.0 mm
